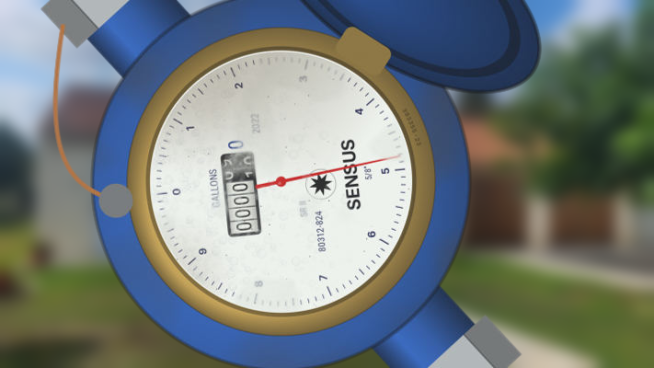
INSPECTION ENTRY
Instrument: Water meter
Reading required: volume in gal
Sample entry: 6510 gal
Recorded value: 94.8 gal
